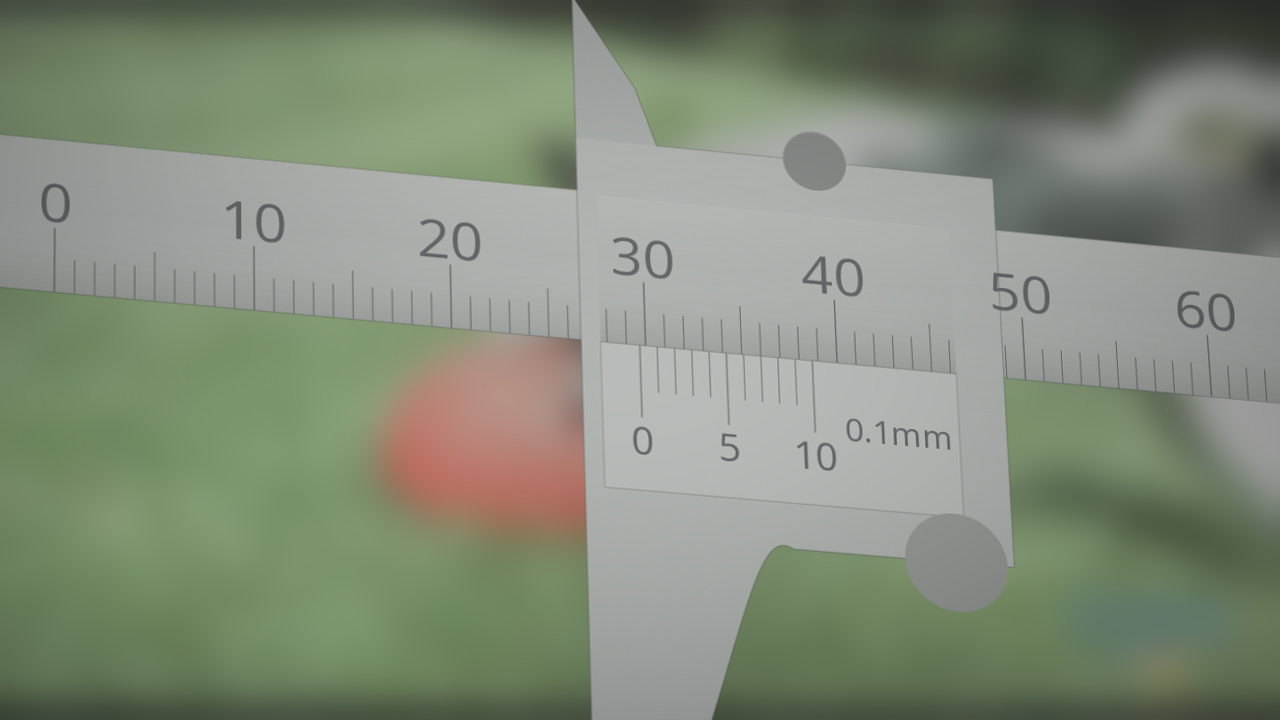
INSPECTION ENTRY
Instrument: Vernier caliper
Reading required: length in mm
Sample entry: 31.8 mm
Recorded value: 29.7 mm
